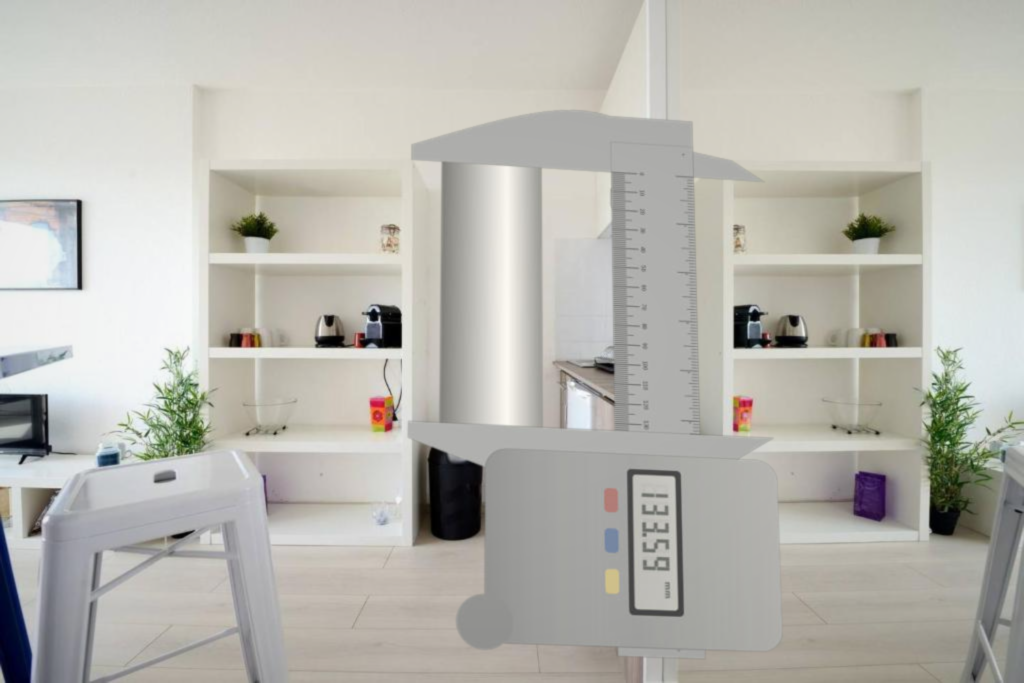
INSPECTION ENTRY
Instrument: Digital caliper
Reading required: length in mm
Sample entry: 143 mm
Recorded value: 133.59 mm
